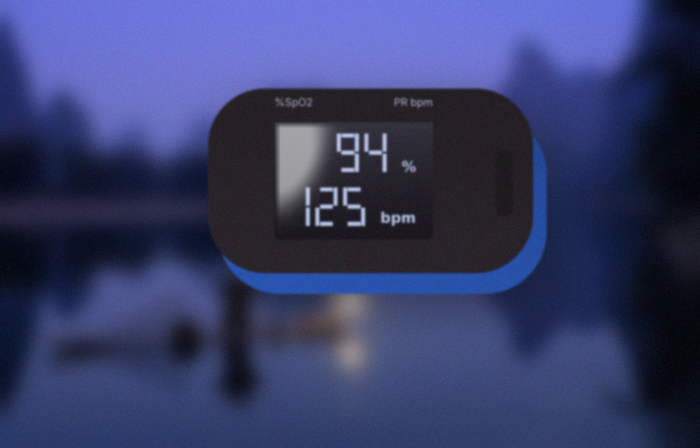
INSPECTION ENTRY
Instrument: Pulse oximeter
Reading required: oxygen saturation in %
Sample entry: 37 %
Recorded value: 94 %
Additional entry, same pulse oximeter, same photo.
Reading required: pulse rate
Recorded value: 125 bpm
